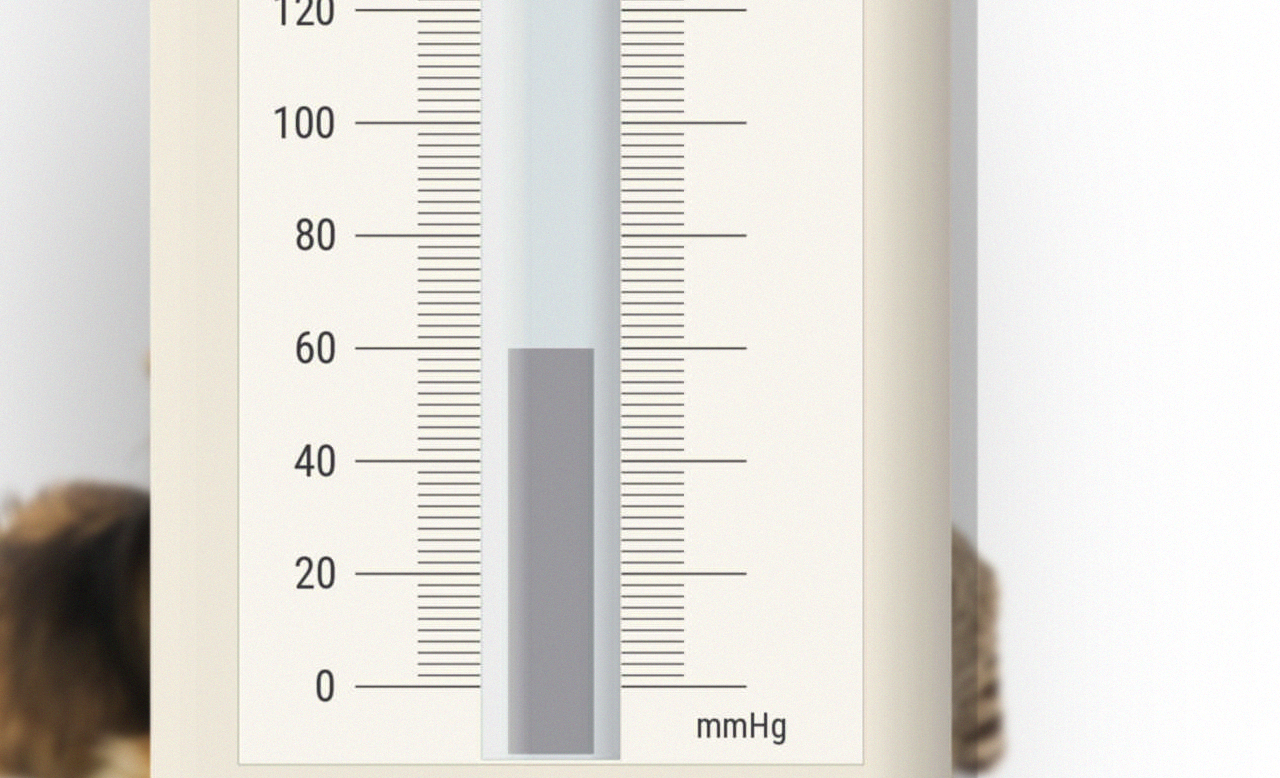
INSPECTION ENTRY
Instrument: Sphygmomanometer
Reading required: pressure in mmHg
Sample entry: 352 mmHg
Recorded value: 60 mmHg
